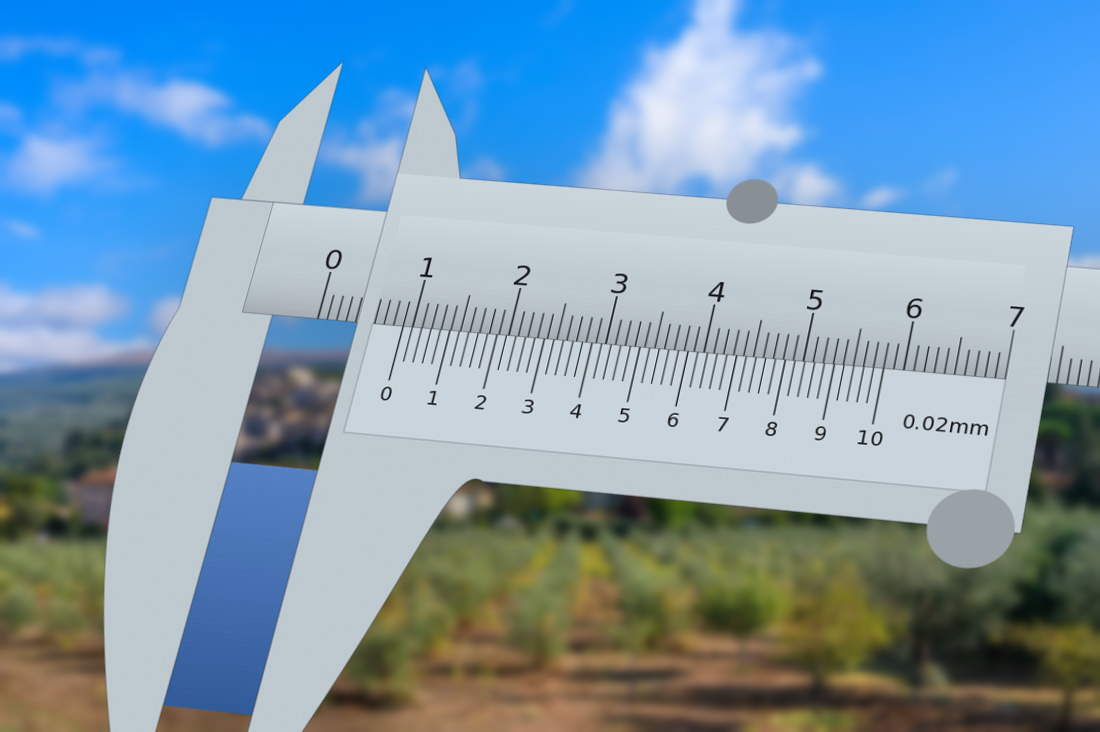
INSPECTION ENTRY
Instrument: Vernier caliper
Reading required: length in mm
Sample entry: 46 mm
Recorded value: 9.0 mm
